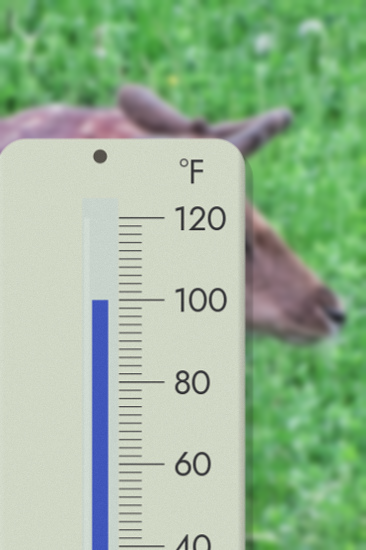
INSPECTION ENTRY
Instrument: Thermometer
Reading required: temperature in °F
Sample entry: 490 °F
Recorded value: 100 °F
